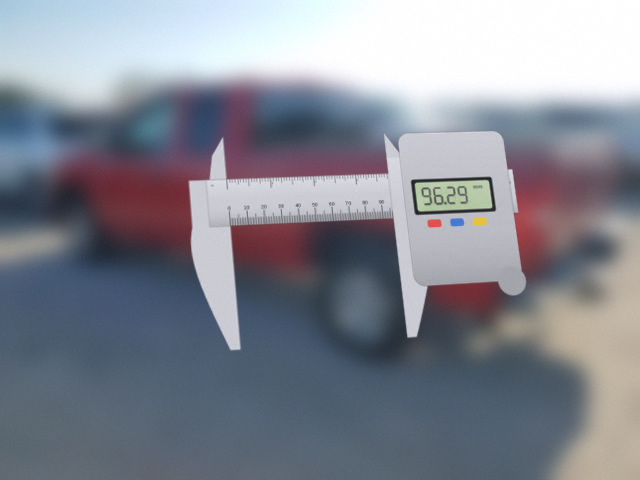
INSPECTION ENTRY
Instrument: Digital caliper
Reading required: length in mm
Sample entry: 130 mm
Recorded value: 96.29 mm
